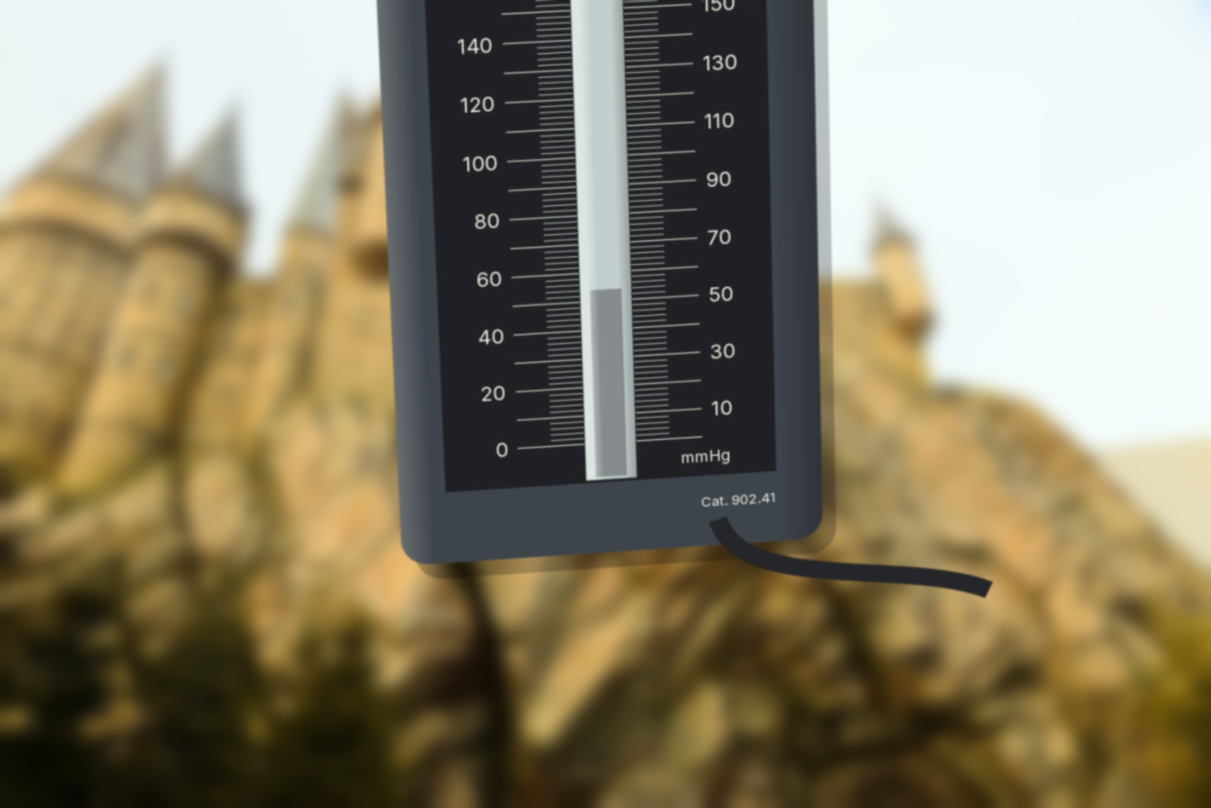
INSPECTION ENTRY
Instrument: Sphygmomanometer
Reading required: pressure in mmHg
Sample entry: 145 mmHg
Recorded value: 54 mmHg
